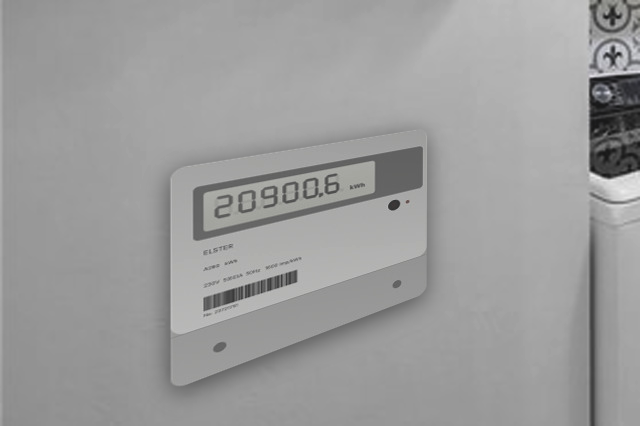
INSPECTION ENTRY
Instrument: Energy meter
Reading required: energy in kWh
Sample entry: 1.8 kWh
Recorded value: 20900.6 kWh
